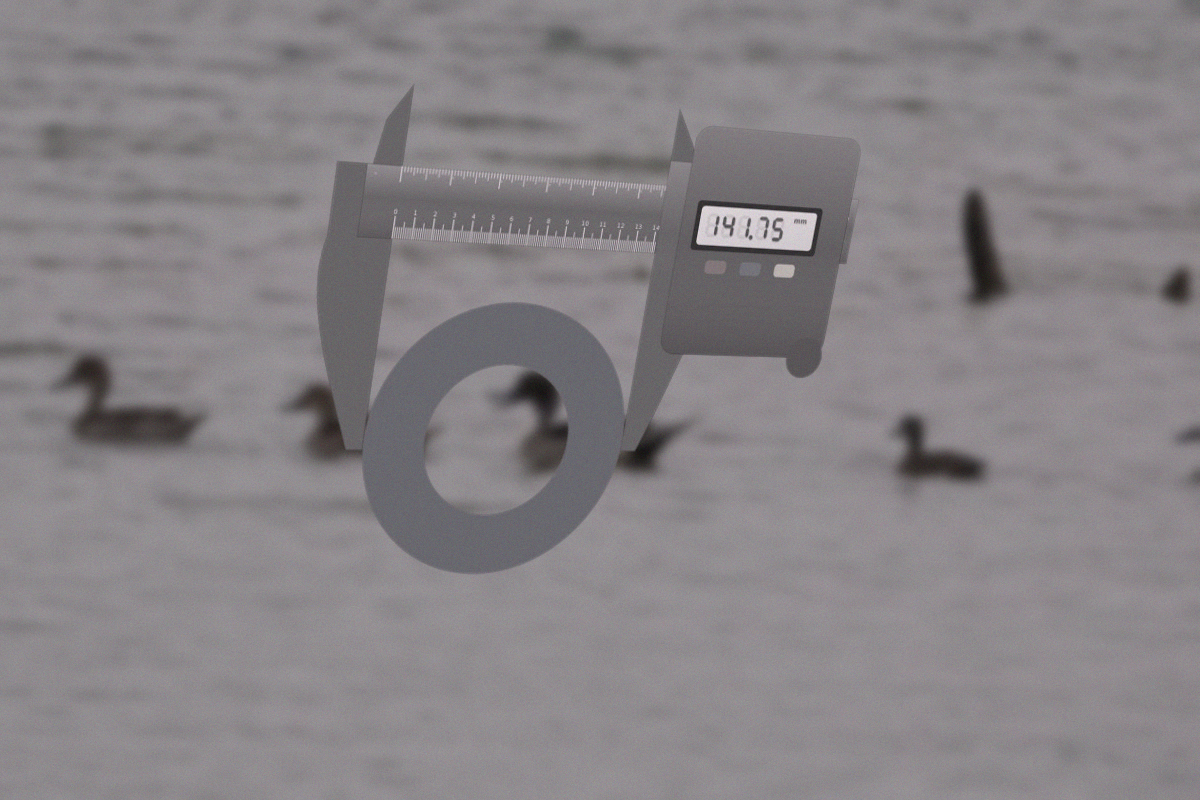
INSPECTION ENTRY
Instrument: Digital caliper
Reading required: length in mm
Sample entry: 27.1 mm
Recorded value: 141.75 mm
